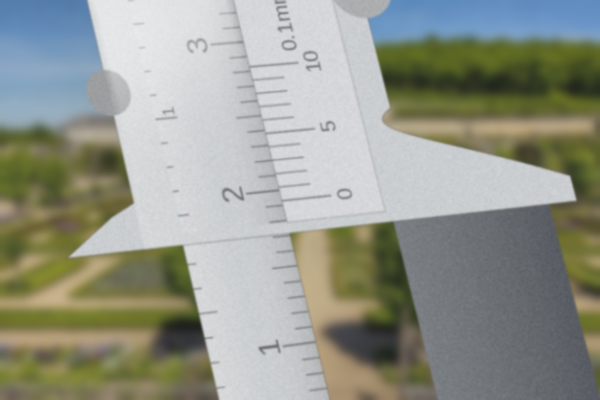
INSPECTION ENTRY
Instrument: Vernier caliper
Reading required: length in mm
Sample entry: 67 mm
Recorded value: 19.3 mm
